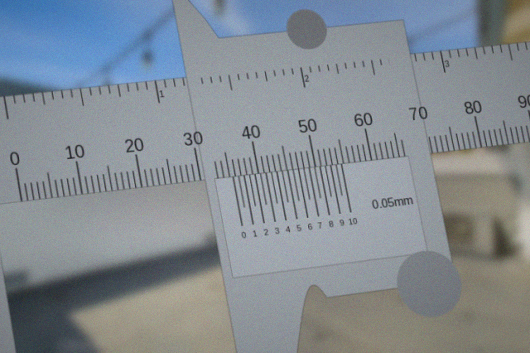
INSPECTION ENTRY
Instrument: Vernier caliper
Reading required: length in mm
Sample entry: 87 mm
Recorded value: 35.6 mm
